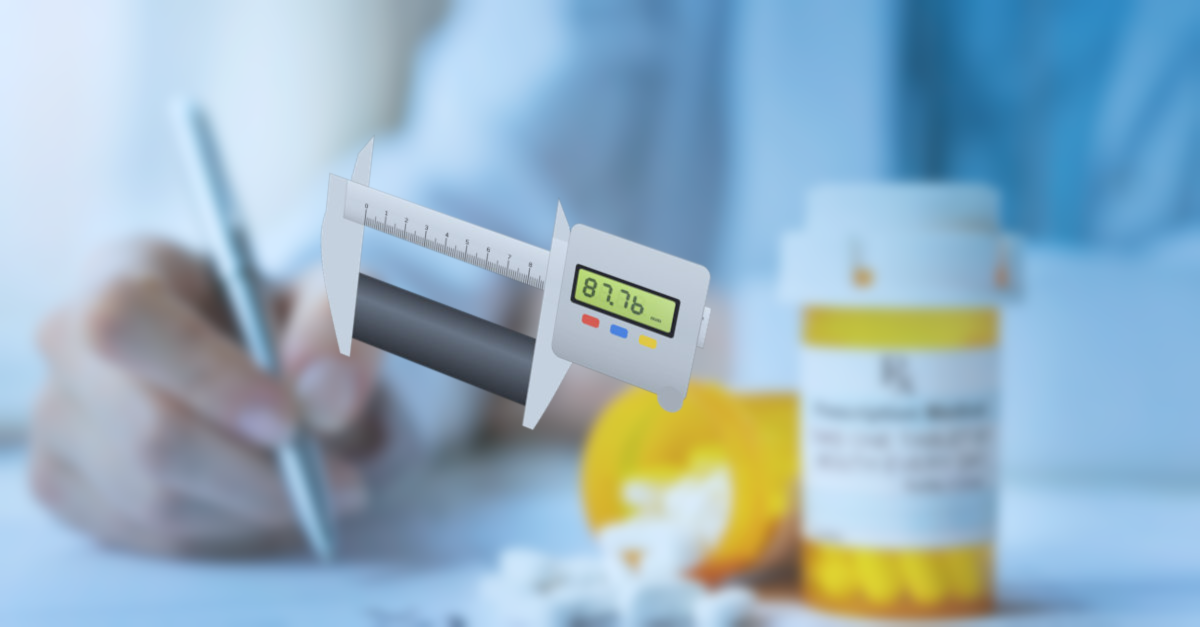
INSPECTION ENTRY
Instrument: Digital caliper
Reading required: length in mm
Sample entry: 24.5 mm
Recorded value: 87.76 mm
